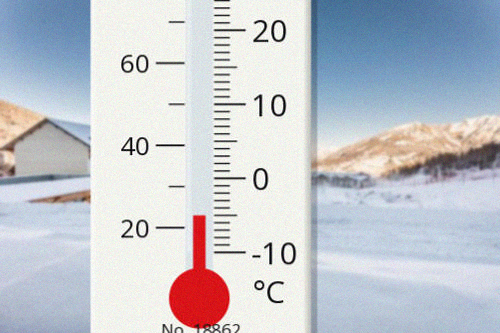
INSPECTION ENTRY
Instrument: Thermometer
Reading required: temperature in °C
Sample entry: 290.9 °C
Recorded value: -5 °C
